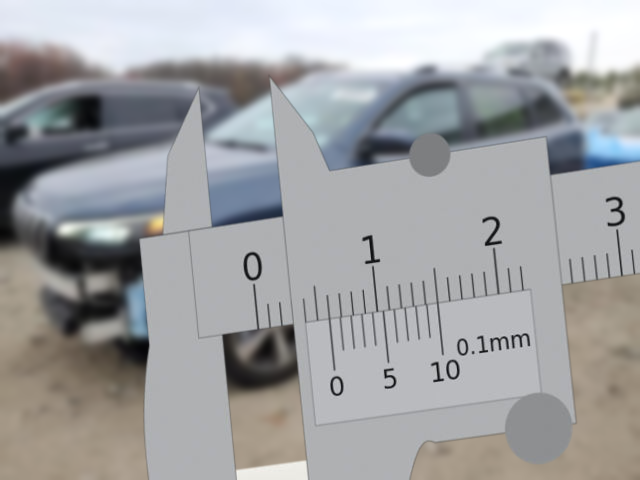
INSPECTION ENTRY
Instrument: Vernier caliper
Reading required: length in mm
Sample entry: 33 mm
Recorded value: 6.0 mm
